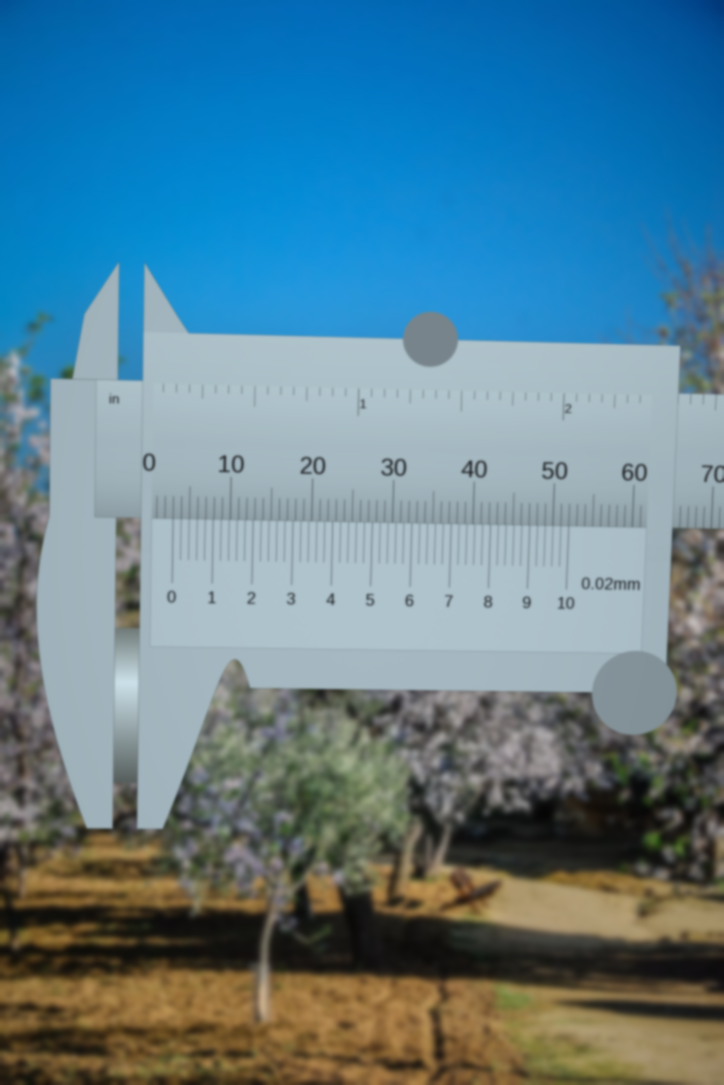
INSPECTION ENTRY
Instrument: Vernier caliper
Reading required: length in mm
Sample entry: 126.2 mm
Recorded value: 3.0 mm
